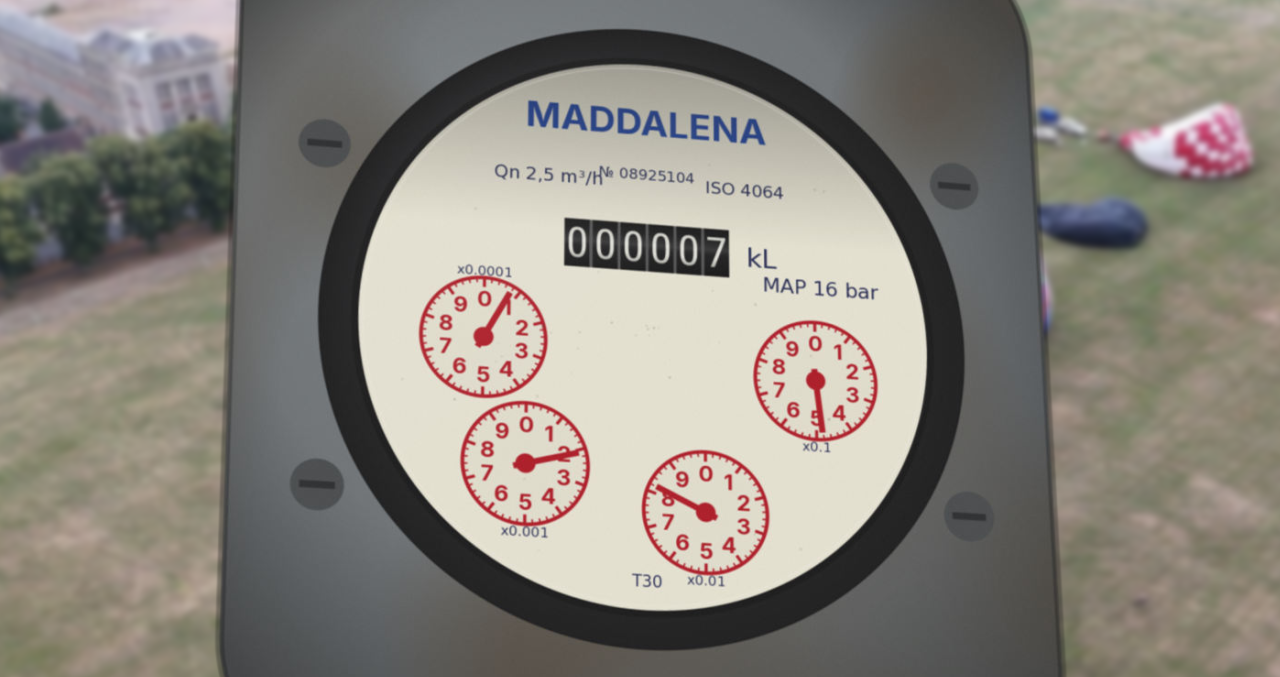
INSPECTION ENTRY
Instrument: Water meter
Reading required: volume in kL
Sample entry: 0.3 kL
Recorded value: 7.4820 kL
